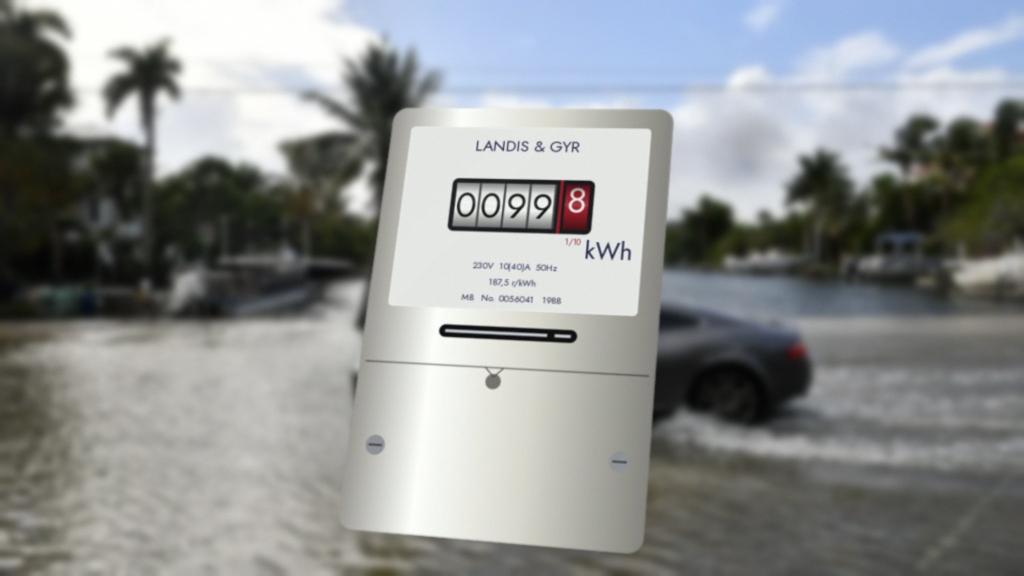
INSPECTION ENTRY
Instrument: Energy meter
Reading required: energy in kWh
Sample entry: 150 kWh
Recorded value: 99.8 kWh
